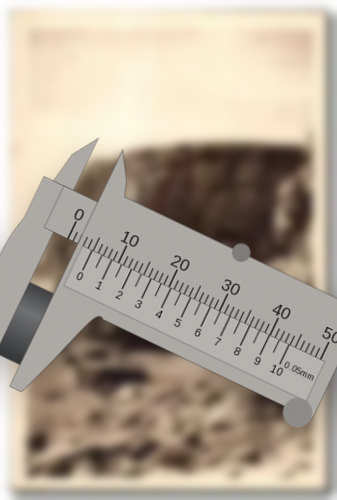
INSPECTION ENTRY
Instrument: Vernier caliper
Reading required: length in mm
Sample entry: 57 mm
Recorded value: 4.8 mm
